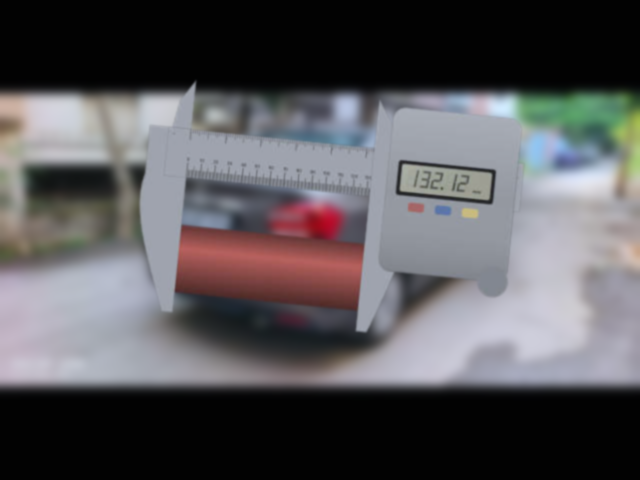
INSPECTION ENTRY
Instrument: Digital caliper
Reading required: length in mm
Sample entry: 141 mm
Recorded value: 132.12 mm
